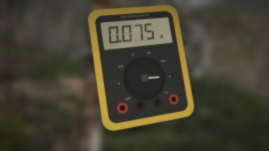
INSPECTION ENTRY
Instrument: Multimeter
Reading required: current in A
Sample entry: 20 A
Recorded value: 0.075 A
